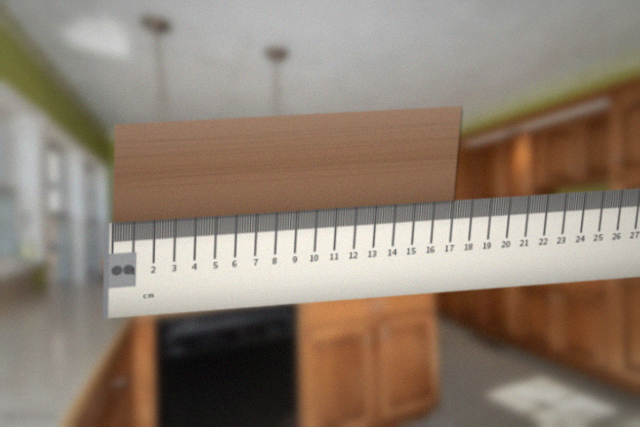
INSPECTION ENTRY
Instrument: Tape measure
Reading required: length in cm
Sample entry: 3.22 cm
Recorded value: 17 cm
